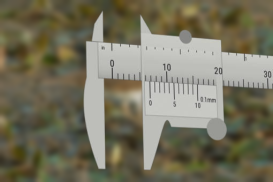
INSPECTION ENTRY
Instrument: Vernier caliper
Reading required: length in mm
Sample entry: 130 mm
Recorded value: 6.8 mm
